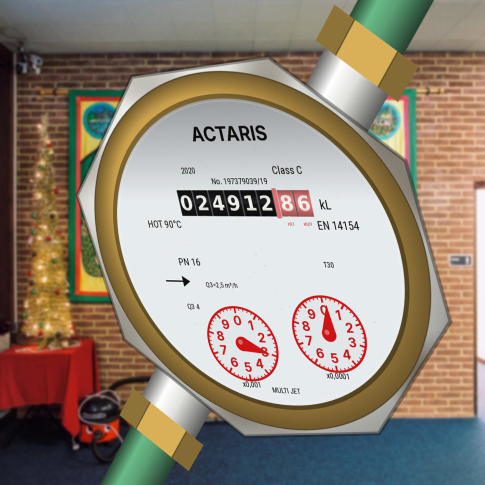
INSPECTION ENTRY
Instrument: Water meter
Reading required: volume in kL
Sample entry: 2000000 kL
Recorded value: 24912.8630 kL
